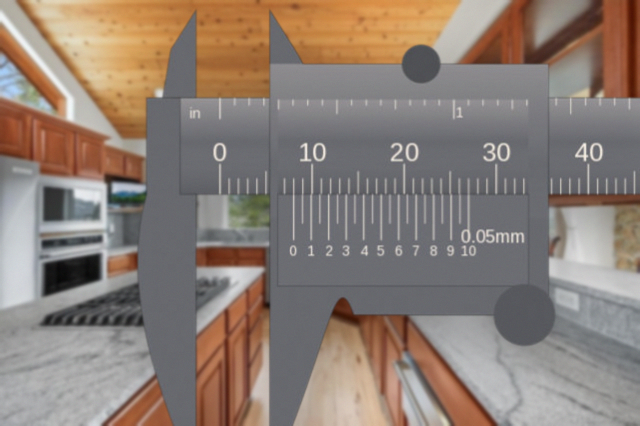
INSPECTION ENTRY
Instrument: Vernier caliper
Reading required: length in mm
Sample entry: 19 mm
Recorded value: 8.0 mm
